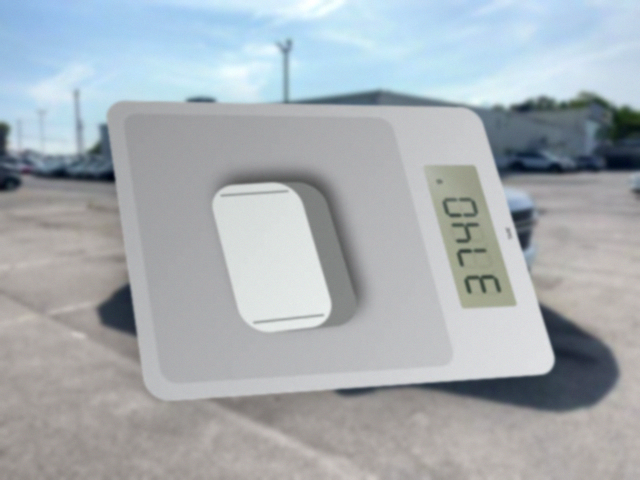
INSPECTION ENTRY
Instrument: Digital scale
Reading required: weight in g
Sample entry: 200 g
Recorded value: 3740 g
